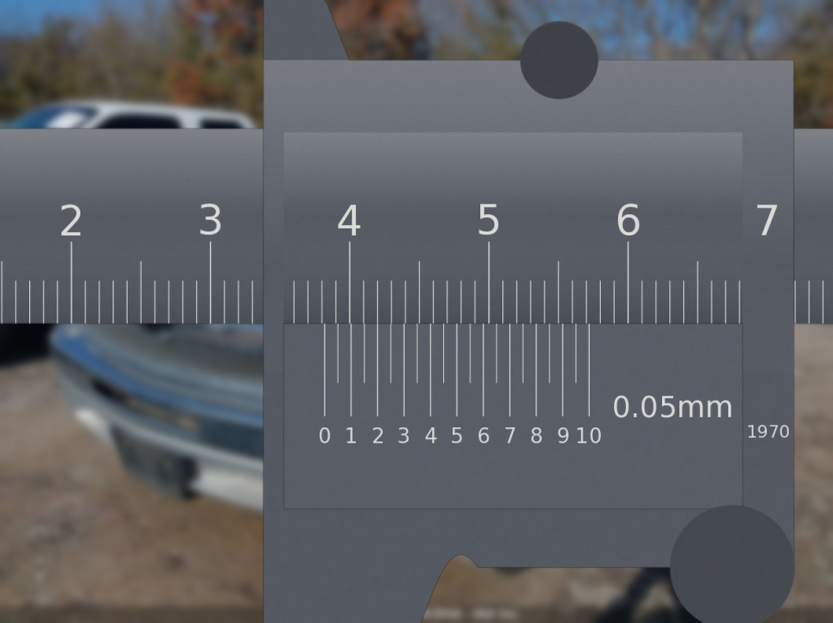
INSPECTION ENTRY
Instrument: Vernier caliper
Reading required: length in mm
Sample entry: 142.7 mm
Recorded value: 38.2 mm
